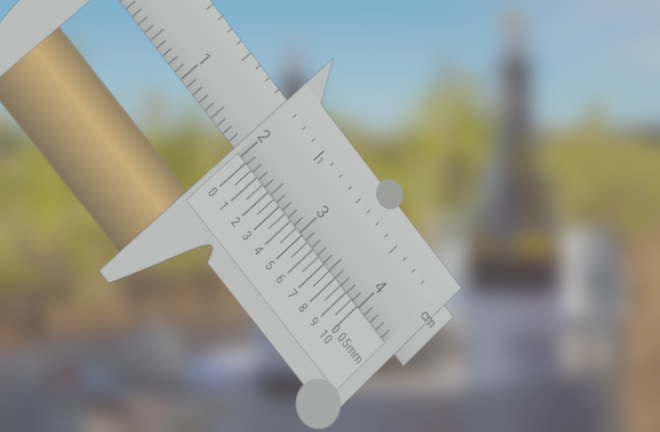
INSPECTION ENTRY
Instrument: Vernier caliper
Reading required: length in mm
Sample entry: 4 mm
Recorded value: 20.8 mm
